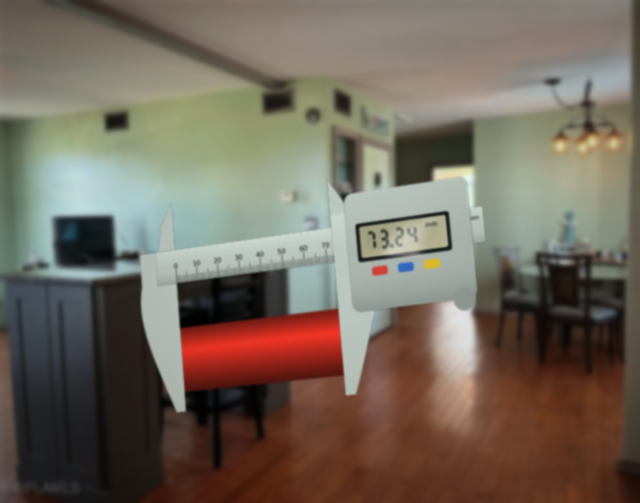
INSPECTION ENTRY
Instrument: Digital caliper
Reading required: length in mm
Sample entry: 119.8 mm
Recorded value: 73.24 mm
